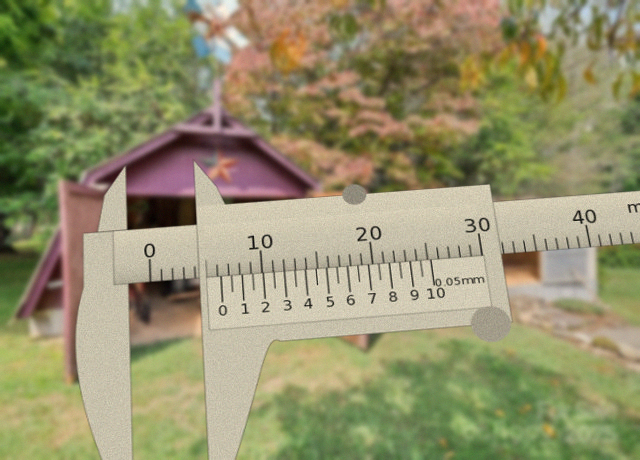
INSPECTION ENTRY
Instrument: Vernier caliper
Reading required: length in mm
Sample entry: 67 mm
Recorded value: 6.3 mm
